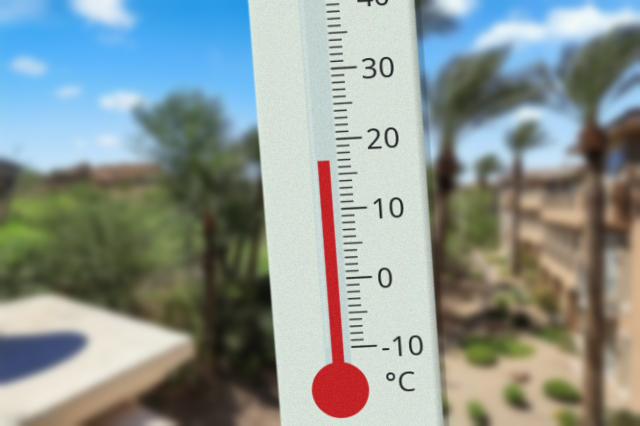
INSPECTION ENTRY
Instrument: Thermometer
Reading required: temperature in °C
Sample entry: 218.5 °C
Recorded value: 17 °C
